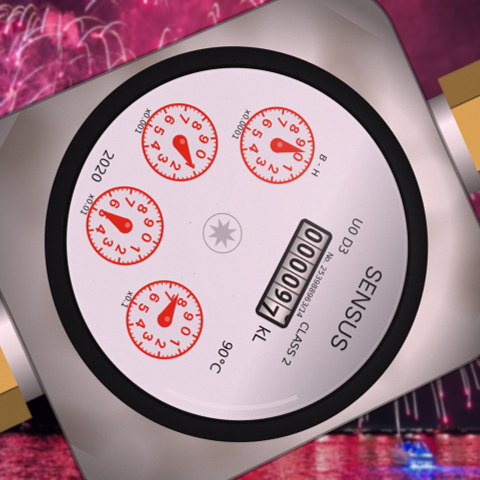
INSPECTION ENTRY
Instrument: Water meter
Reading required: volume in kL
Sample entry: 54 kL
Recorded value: 96.7509 kL
